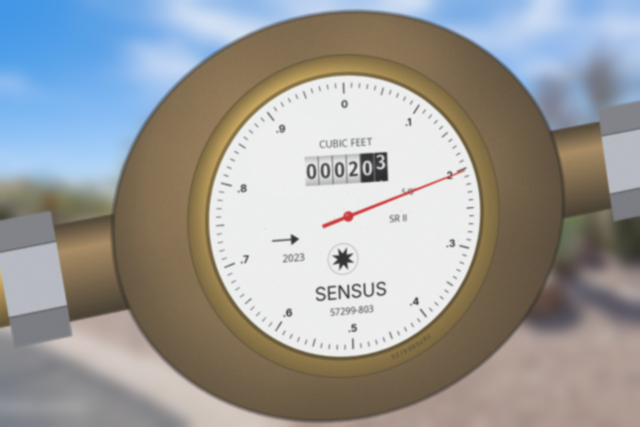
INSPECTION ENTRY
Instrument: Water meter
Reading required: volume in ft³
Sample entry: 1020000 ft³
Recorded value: 203.20 ft³
